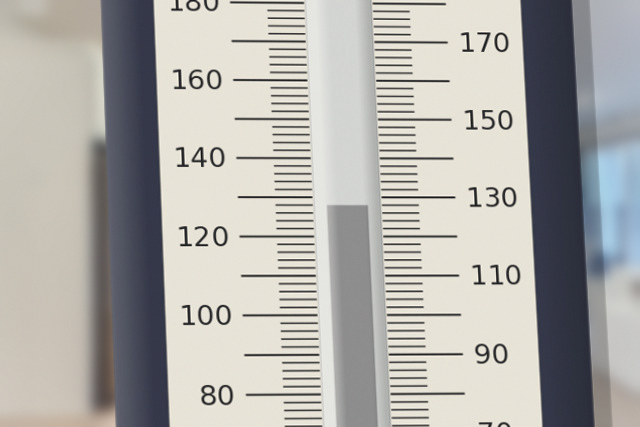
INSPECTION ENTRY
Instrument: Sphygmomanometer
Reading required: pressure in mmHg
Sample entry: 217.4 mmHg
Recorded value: 128 mmHg
